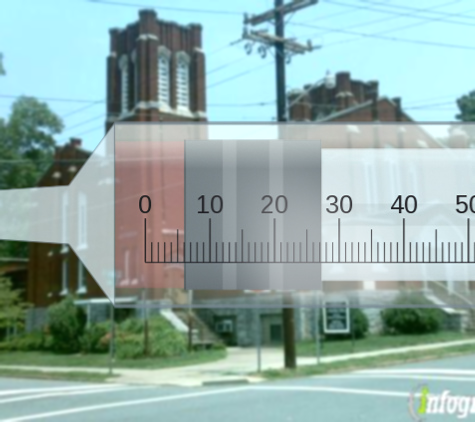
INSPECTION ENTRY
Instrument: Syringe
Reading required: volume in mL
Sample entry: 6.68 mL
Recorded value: 6 mL
